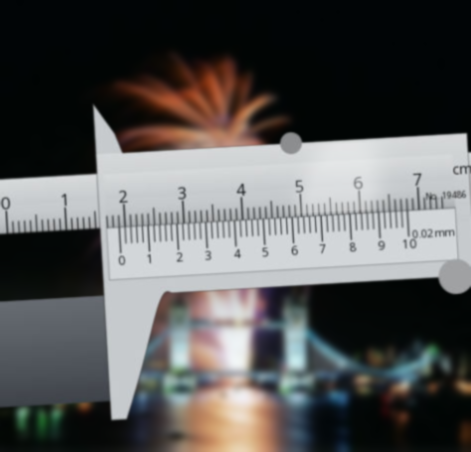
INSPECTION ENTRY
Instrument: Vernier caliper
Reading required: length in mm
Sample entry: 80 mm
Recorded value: 19.0 mm
